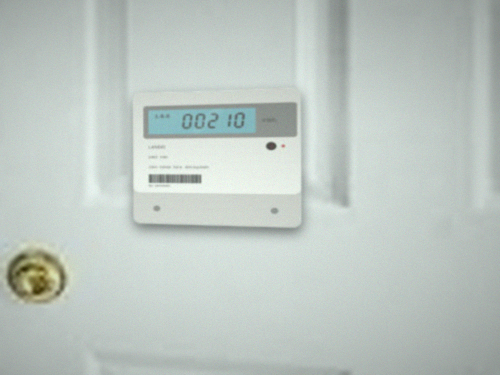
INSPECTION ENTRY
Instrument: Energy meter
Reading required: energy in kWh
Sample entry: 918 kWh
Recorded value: 210 kWh
